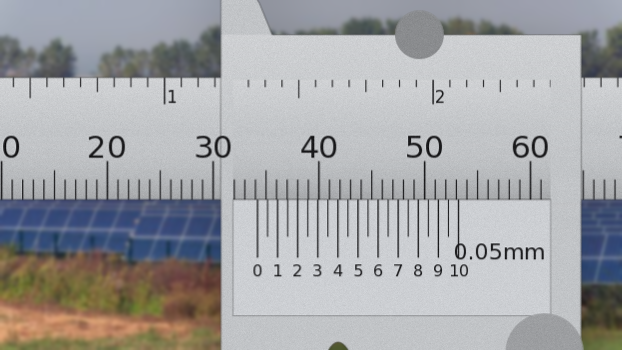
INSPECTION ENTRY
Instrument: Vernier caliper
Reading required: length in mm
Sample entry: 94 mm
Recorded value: 34.2 mm
